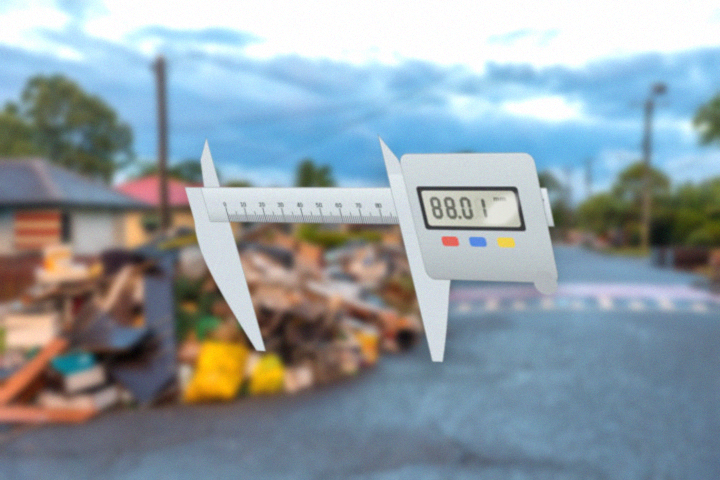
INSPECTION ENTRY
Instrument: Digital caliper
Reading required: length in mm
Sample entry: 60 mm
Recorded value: 88.01 mm
